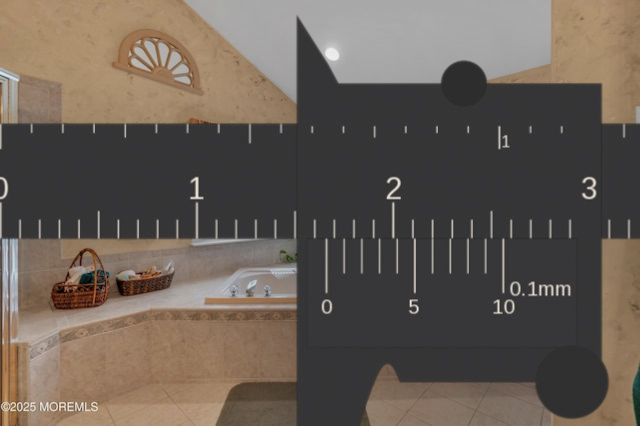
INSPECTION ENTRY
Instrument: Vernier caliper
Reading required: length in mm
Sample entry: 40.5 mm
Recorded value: 16.6 mm
